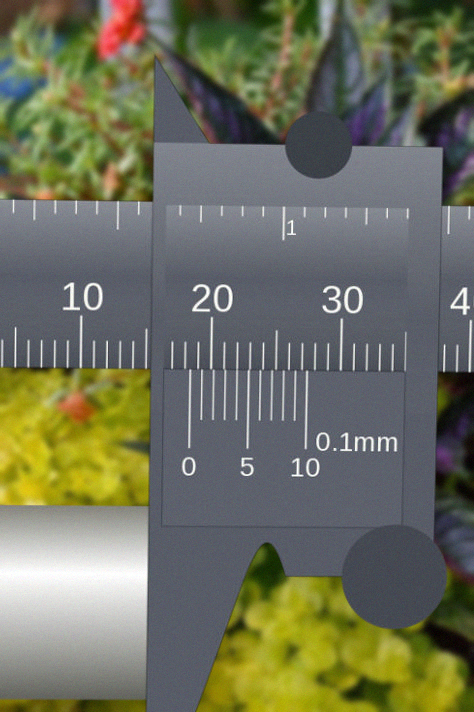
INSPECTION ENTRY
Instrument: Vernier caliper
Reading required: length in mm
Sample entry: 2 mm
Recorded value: 18.4 mm
